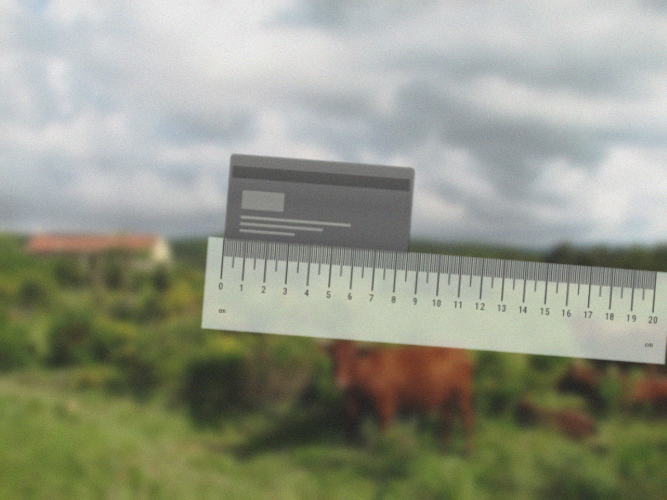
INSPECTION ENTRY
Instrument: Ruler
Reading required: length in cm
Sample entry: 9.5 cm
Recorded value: 8.5 cm
